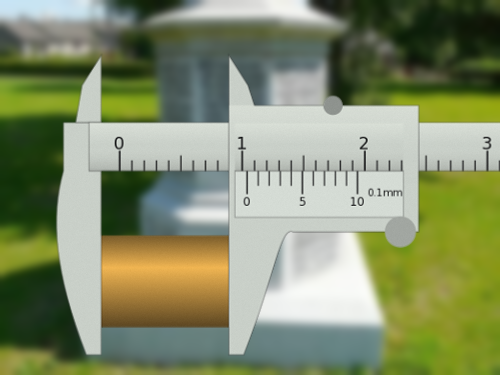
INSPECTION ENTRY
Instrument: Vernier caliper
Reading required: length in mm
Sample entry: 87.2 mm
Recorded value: 10.4 mm
